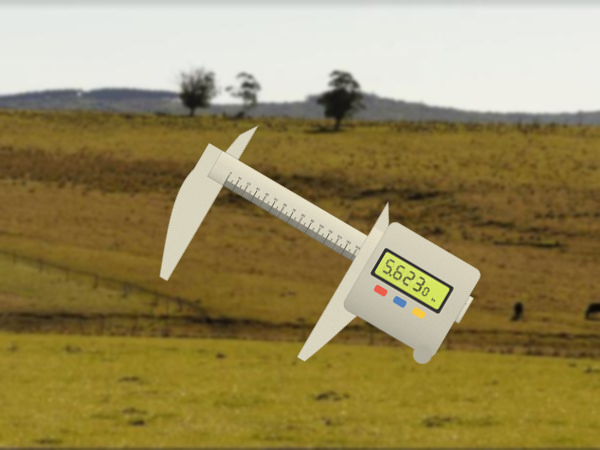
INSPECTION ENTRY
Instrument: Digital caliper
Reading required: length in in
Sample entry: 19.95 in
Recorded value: 5.6230 in
